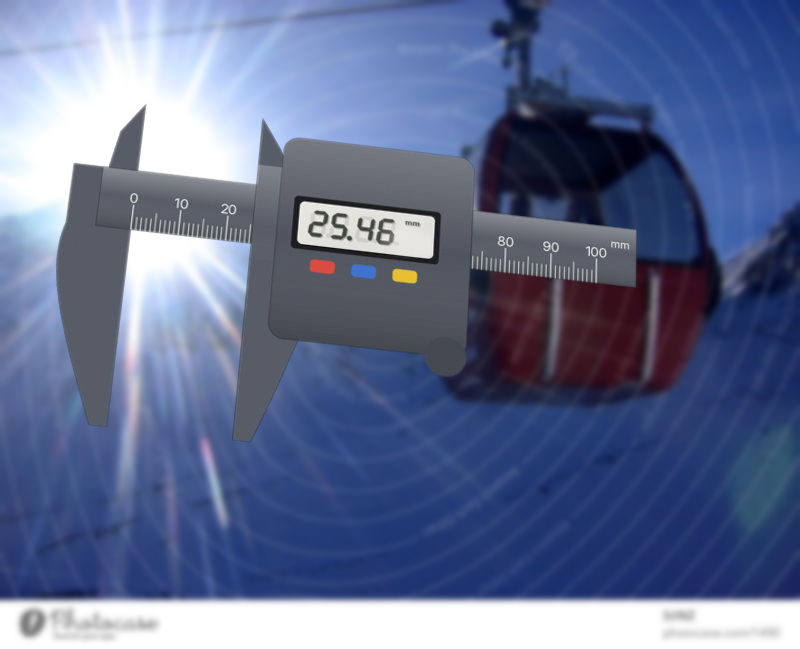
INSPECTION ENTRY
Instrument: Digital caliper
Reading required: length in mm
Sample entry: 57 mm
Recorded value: 25.46 mm
